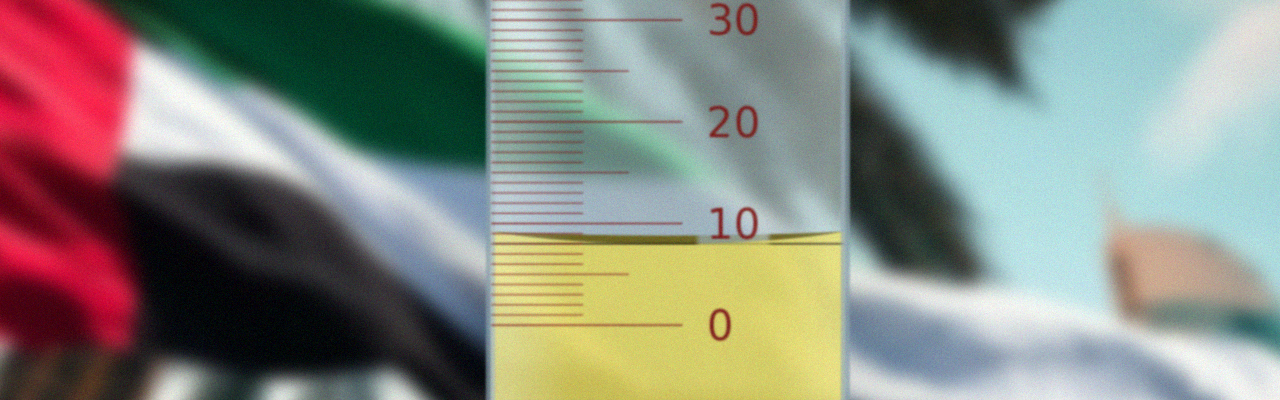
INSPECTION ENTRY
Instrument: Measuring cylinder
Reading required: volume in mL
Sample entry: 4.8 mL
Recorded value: 8 mL
